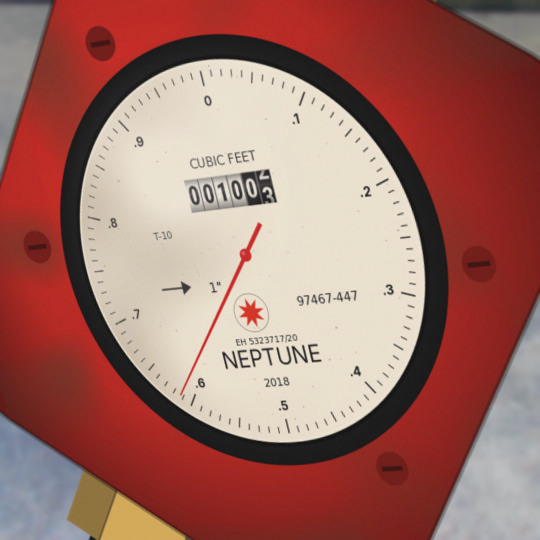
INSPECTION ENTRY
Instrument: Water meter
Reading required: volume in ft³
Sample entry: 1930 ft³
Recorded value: 1002.61 ft³
